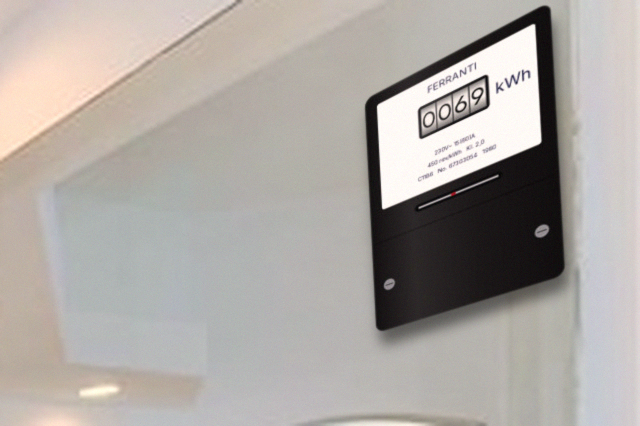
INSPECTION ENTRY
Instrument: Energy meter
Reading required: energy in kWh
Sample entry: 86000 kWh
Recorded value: 69 kWh
